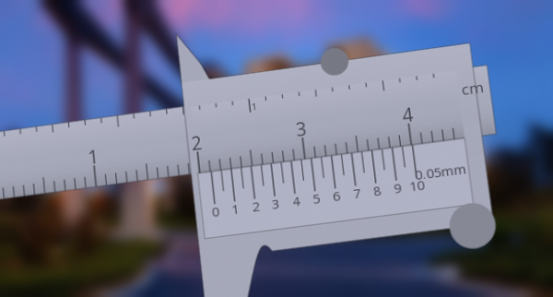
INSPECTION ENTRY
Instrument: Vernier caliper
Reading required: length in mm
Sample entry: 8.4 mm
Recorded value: 21.1 mm
